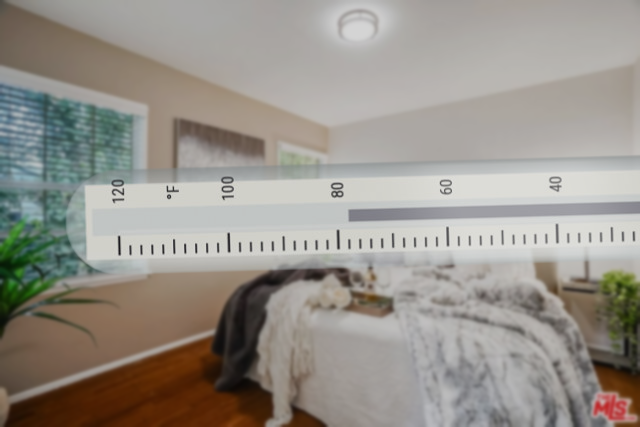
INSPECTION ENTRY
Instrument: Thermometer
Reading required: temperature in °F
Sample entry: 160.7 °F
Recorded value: 78 °F
